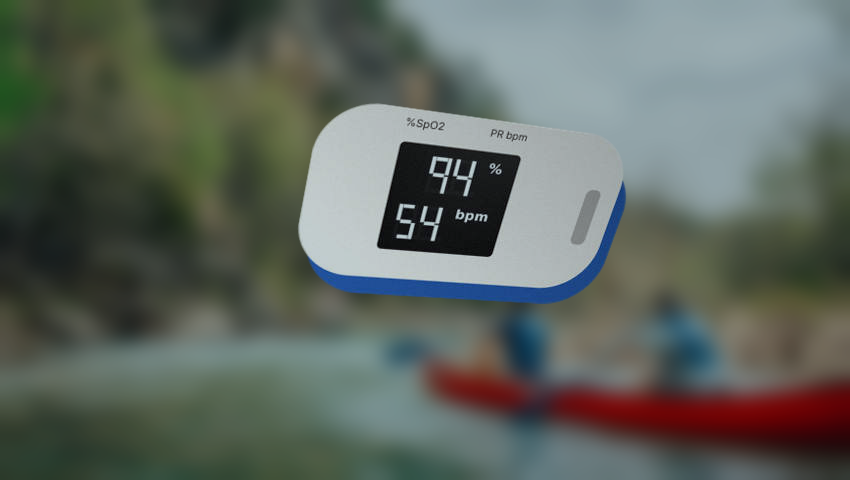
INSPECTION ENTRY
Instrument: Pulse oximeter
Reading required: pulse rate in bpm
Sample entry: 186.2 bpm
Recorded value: 54 bpm
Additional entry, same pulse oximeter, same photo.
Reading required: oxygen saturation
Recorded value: 94 %
